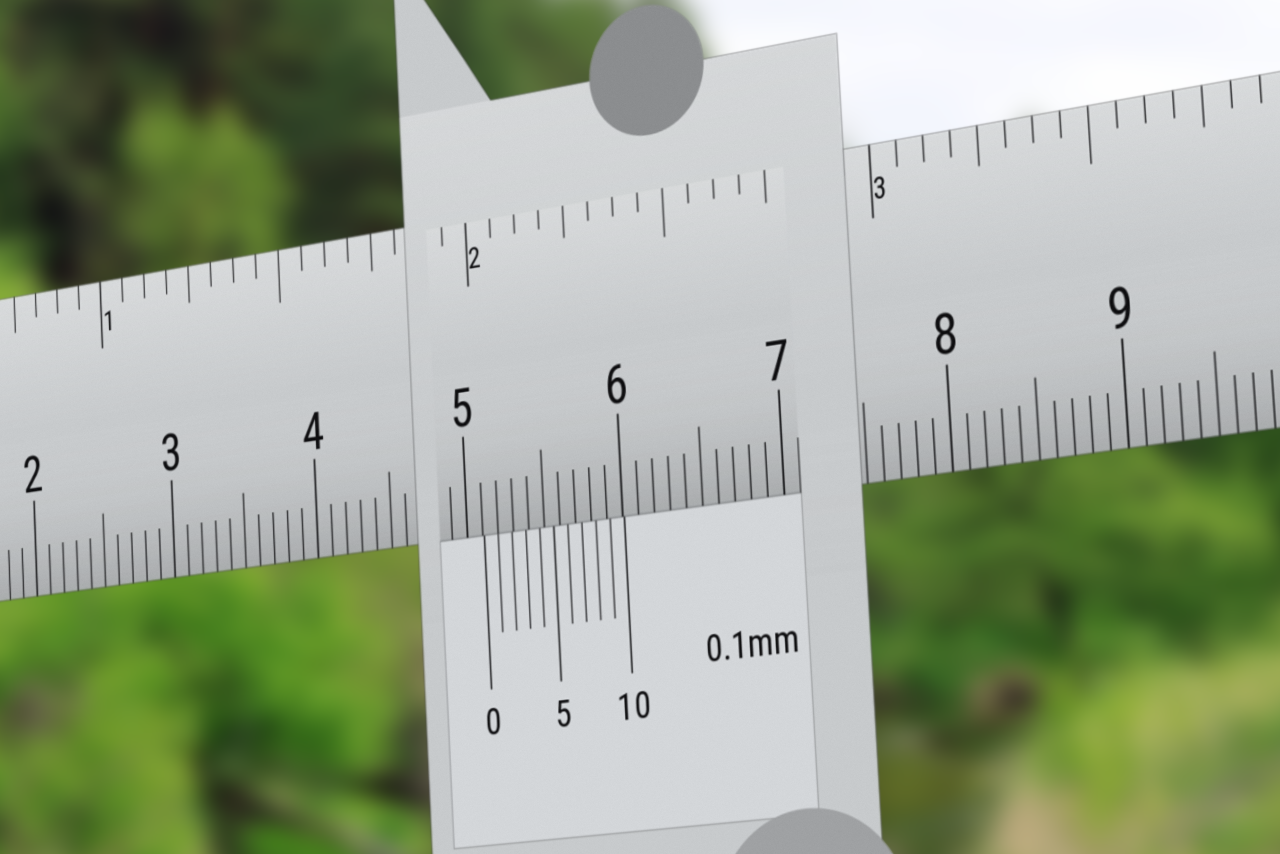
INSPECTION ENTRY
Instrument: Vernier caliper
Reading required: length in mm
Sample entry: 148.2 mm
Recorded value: 51.1 mm
